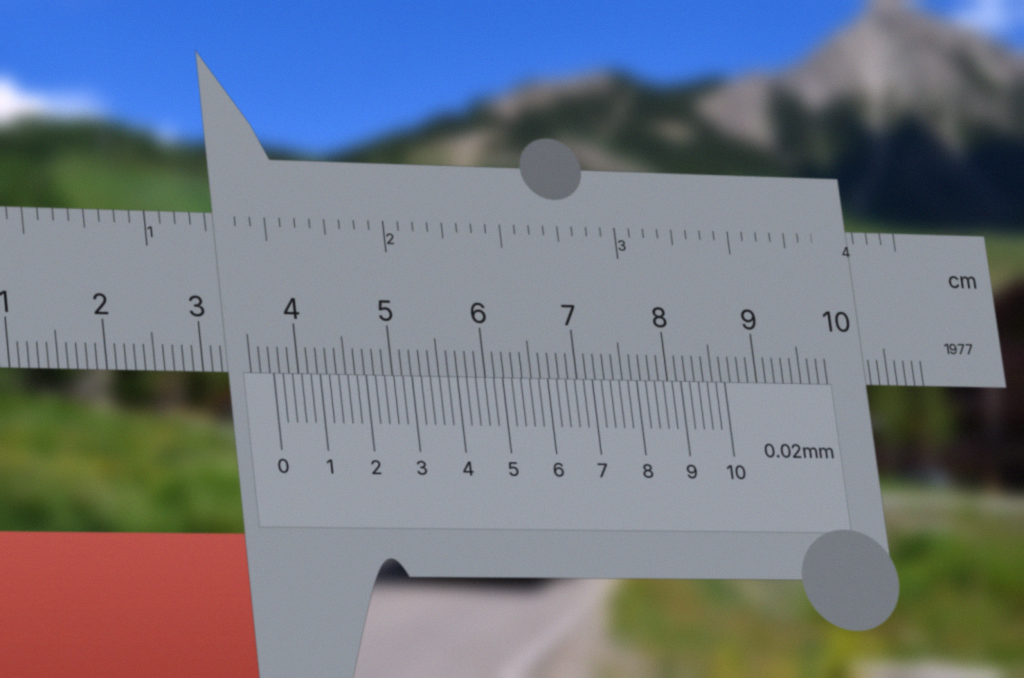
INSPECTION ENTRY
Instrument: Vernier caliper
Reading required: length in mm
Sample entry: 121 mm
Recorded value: 37.4 mm
